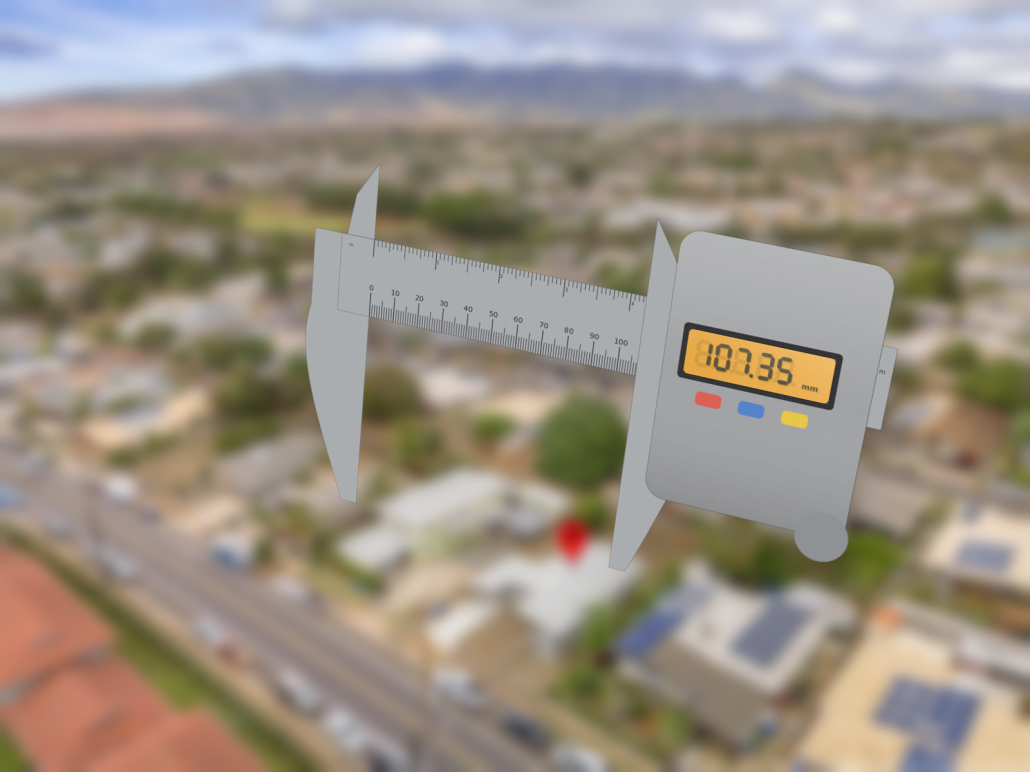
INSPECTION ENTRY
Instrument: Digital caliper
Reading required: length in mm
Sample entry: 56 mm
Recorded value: 107.35 mm
